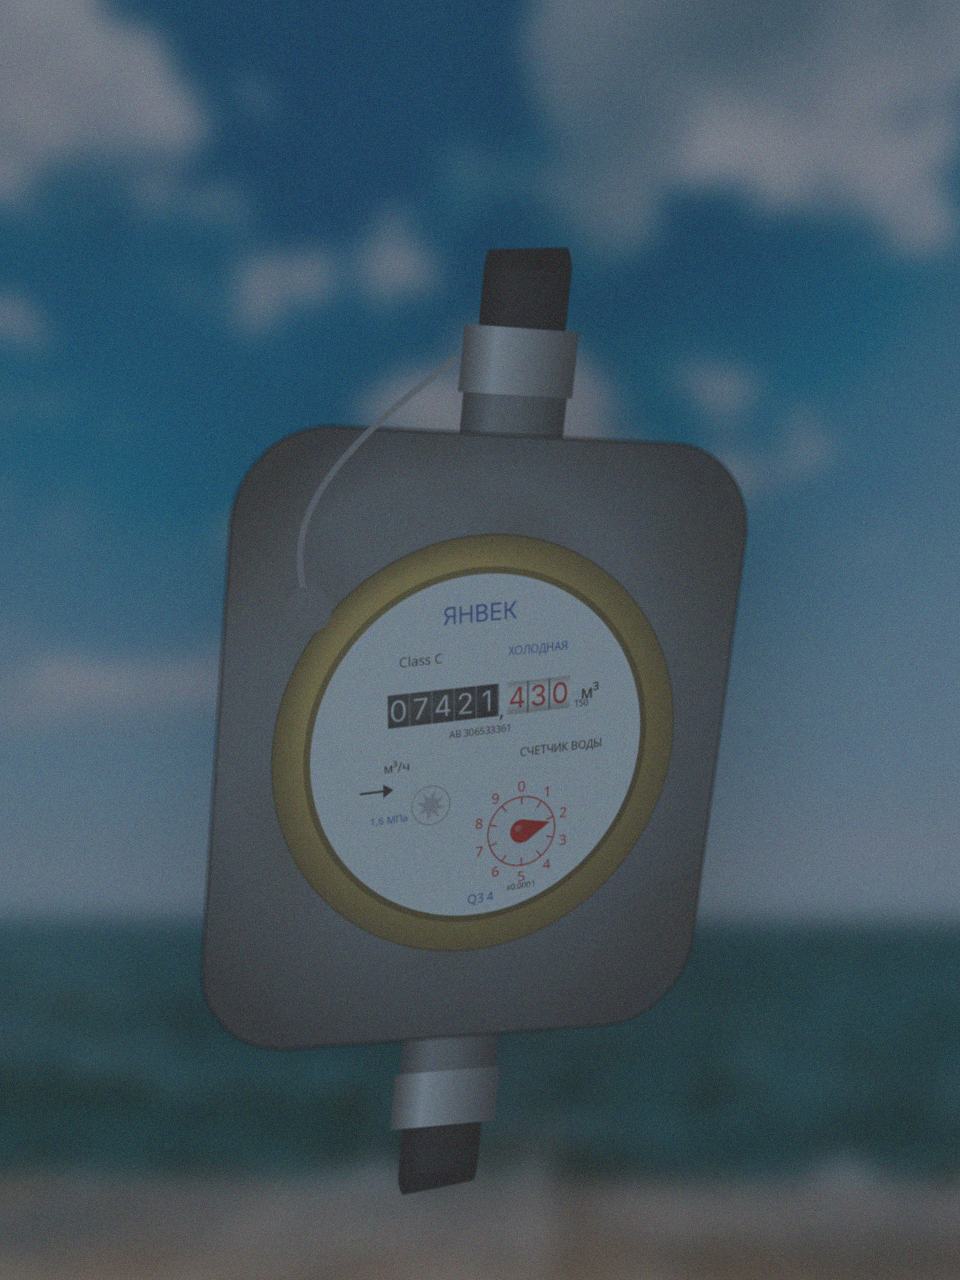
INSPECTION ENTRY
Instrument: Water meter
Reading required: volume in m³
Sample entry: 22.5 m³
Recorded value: 7421.4302 m³
